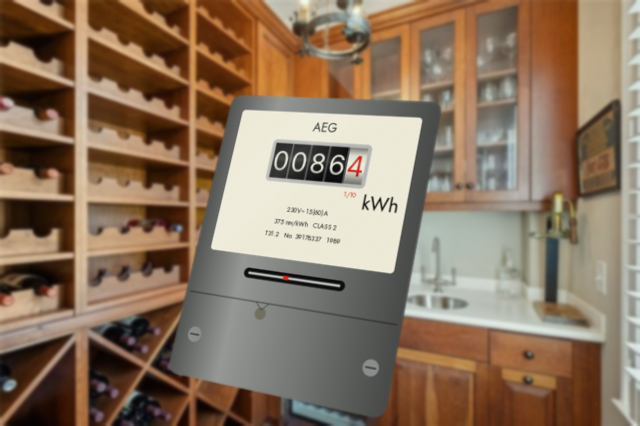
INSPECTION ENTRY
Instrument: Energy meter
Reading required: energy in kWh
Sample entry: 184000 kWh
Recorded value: 86.4 kWh
